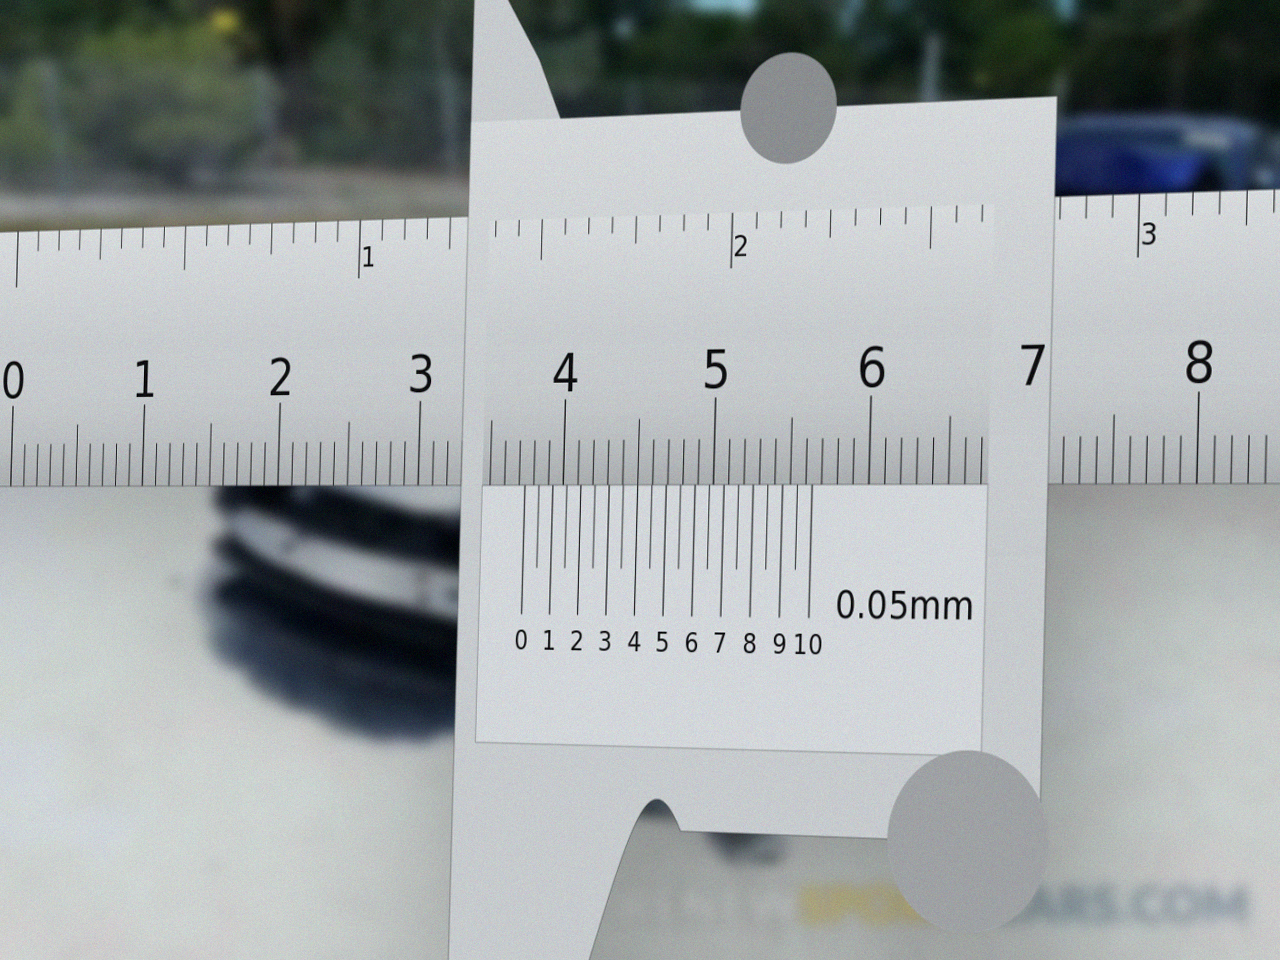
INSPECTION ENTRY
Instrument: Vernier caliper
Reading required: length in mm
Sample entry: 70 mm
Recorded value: 37.4 mm
